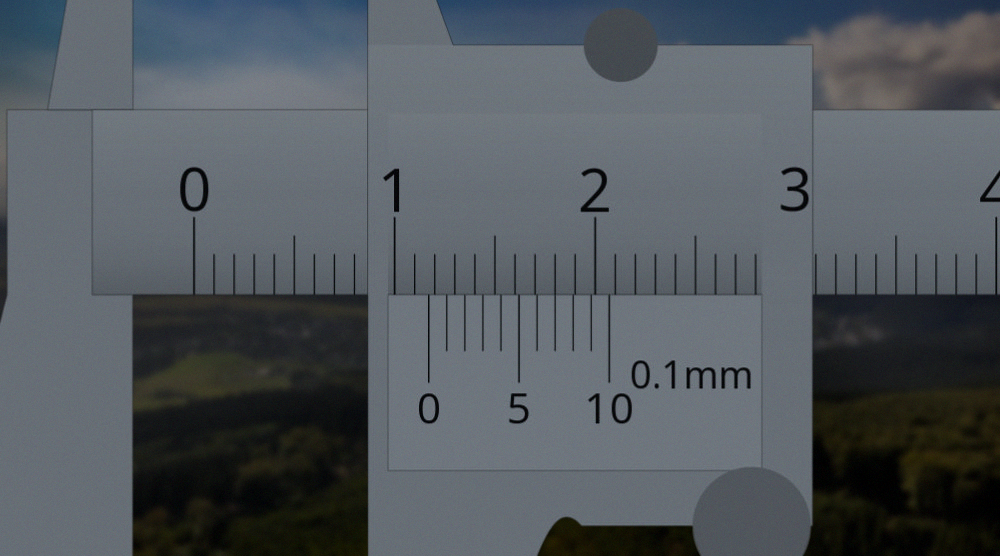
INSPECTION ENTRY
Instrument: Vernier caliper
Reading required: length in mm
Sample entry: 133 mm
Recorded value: 11.7 mm
